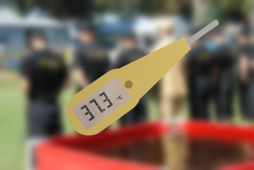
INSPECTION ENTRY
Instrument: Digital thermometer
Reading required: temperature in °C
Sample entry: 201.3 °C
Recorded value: 37.3 °C
